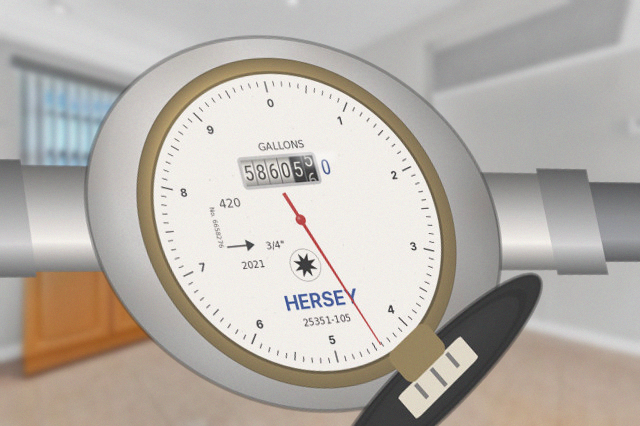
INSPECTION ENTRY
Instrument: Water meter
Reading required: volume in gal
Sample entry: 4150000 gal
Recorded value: 5860554.4 gal
